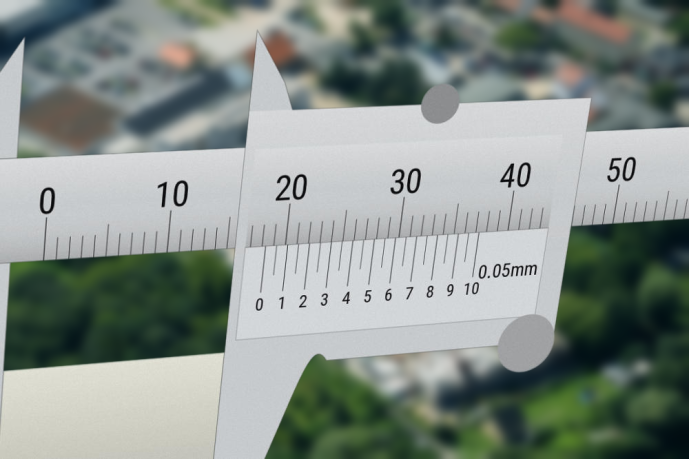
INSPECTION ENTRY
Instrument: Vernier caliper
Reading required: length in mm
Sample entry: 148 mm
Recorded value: 18.3 mm
